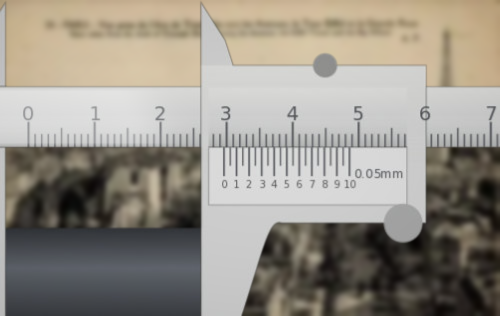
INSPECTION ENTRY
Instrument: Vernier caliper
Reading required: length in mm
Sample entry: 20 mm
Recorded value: 29.6 mm
